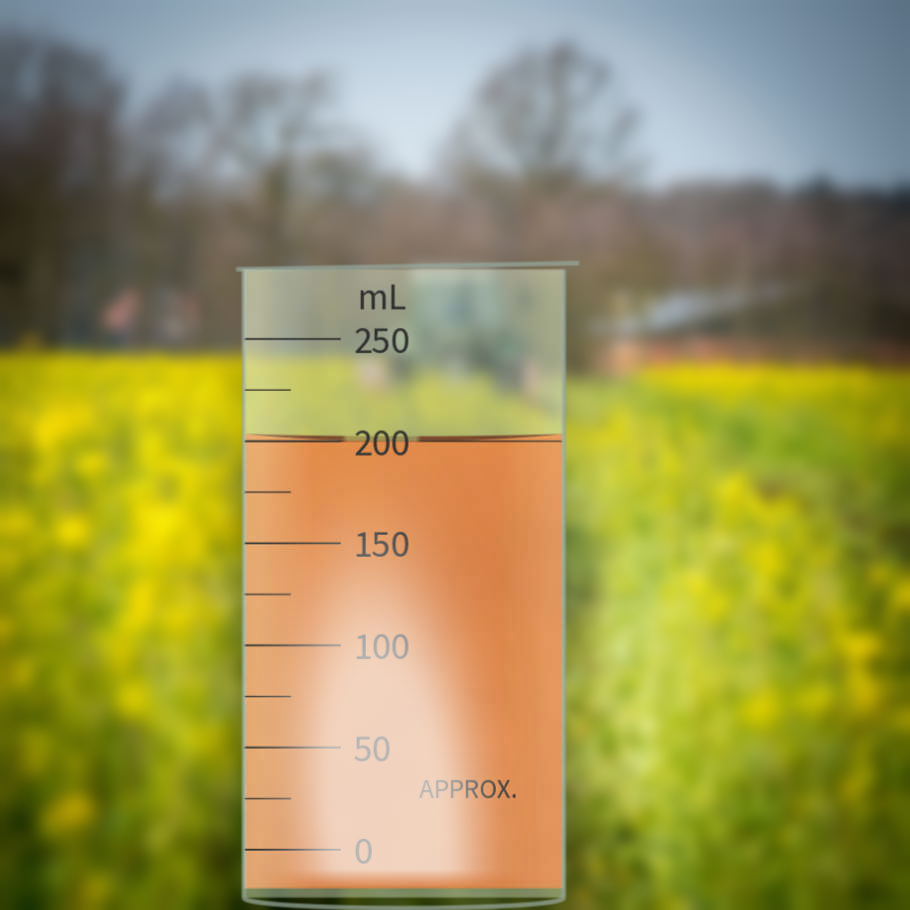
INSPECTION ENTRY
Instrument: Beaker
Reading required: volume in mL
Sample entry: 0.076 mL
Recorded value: 200 mL
